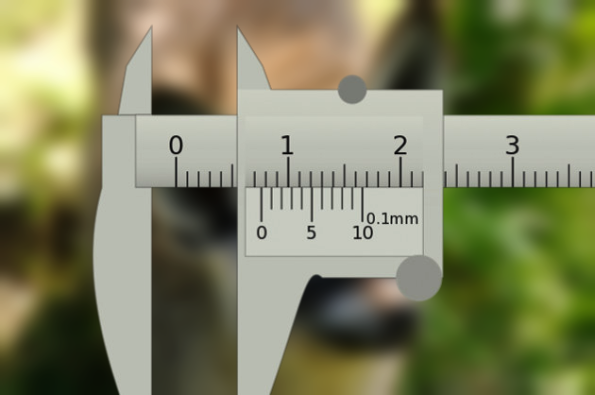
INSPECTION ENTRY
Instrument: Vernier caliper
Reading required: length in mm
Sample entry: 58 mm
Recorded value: 7.6 mm
